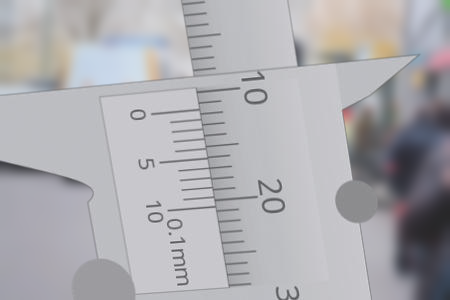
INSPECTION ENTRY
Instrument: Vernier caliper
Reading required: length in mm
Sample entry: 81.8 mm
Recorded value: 11.6 mm
